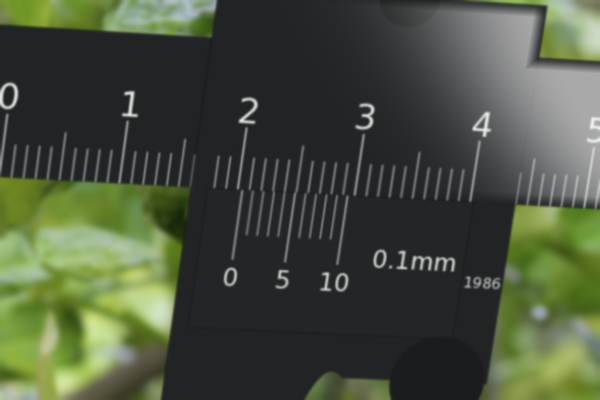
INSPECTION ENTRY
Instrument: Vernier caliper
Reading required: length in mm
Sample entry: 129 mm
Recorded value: 20.4 mm
